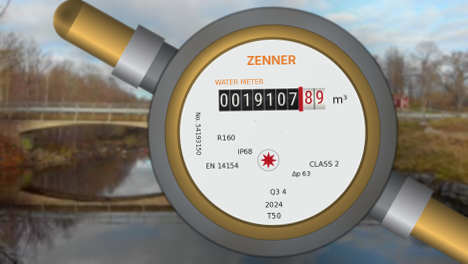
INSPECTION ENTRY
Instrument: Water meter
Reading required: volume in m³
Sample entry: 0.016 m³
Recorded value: 19107.89 m³
